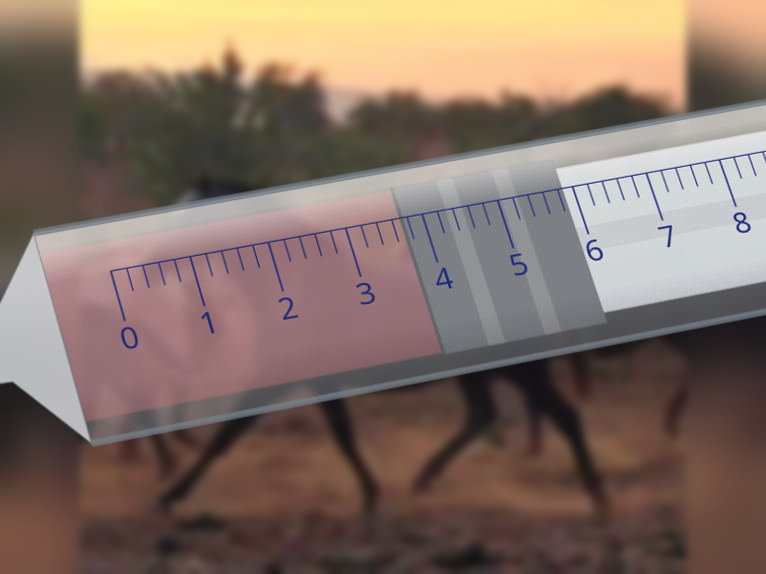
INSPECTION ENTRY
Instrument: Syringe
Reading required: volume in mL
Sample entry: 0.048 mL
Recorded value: 3.7 mL
